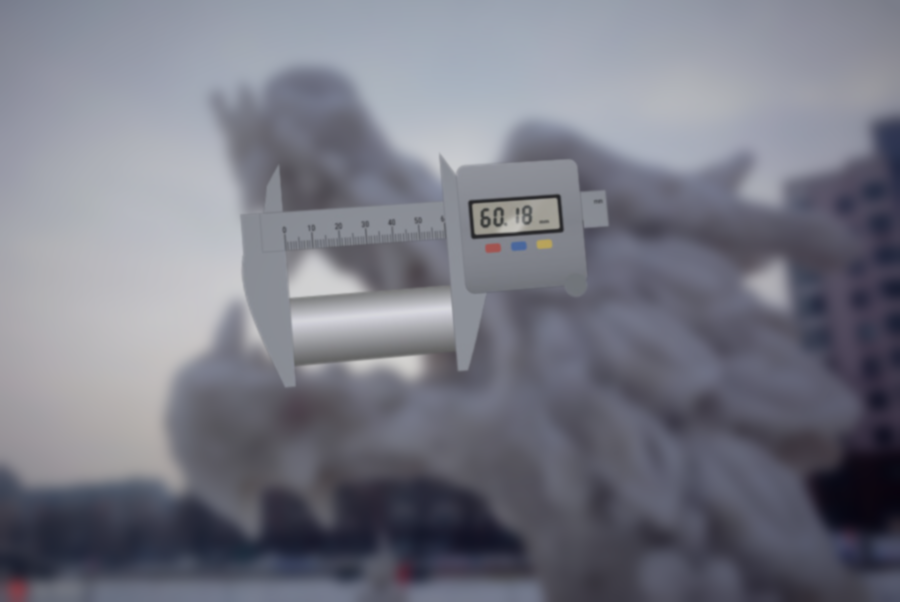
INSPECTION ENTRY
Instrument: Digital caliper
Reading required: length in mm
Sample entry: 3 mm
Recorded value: 60.18 mm
